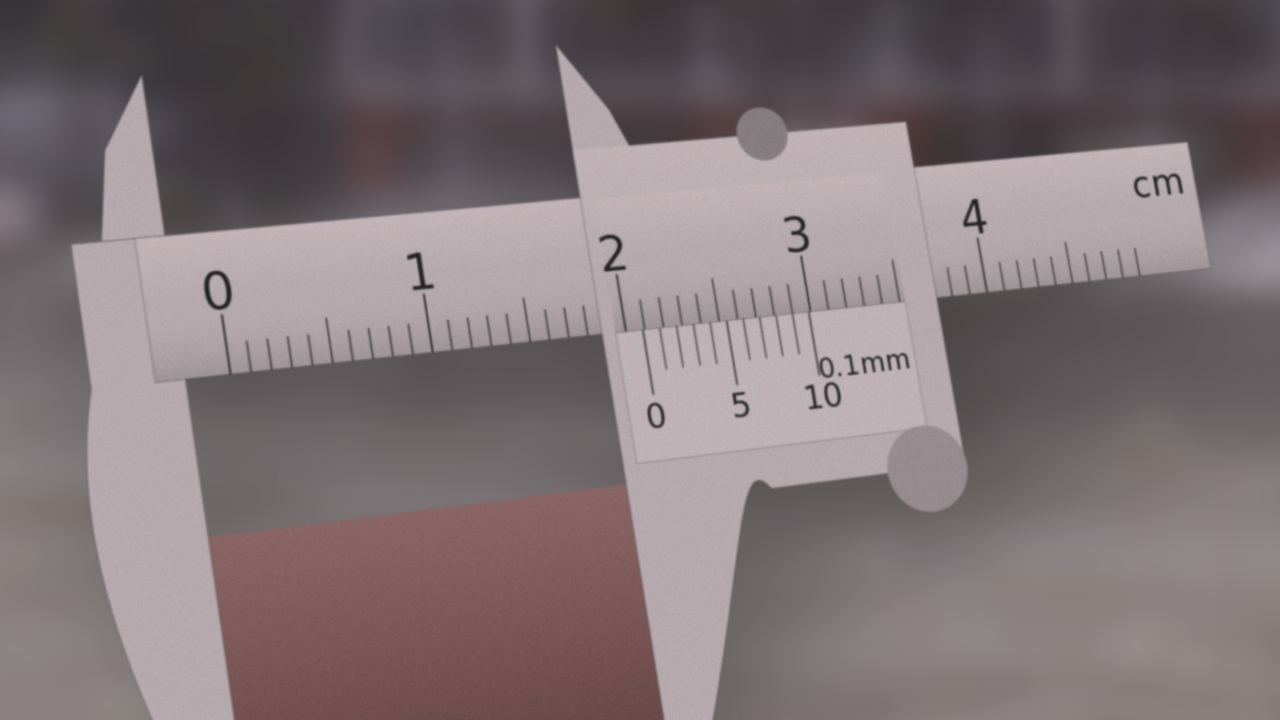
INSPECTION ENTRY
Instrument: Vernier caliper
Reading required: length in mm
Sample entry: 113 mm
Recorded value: 20.9 mm
